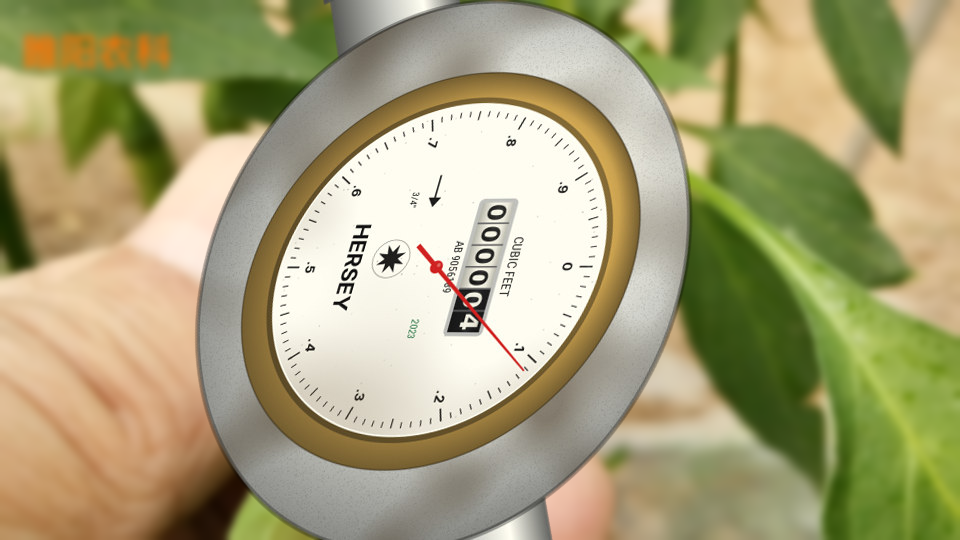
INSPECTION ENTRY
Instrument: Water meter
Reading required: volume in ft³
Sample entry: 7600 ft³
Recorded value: 4.11 ft³
